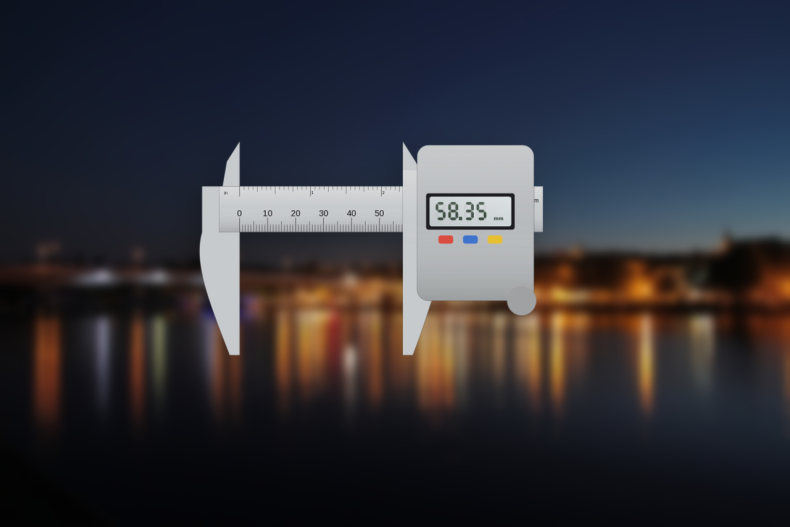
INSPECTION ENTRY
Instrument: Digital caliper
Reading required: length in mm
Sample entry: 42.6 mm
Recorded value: 58.35 mm
